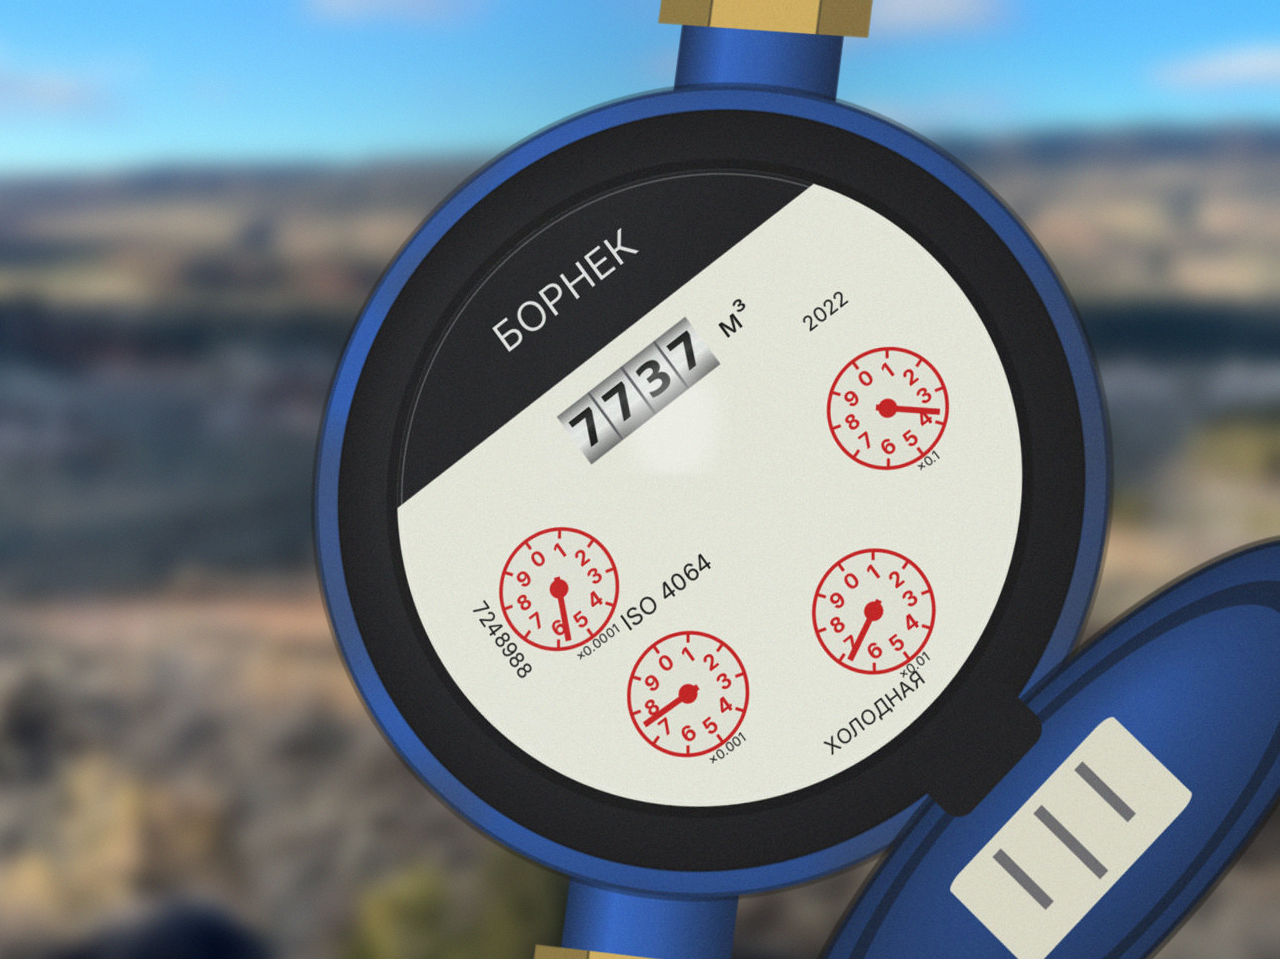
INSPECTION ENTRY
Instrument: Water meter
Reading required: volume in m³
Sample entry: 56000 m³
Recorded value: 7737.3675 m³
